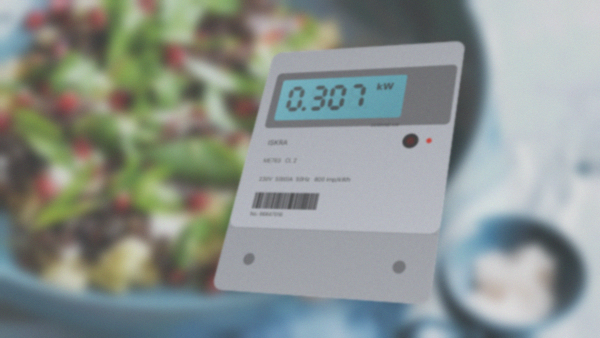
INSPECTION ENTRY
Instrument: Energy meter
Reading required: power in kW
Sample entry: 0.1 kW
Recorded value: 0.307 kW
